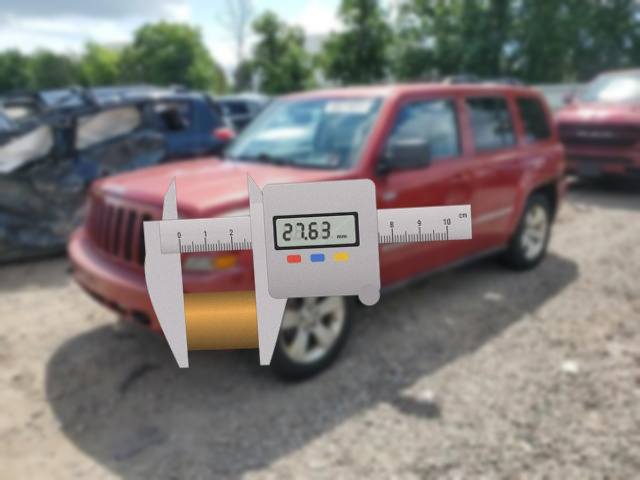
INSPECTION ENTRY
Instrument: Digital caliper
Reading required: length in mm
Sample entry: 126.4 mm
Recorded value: 27.63 mm
